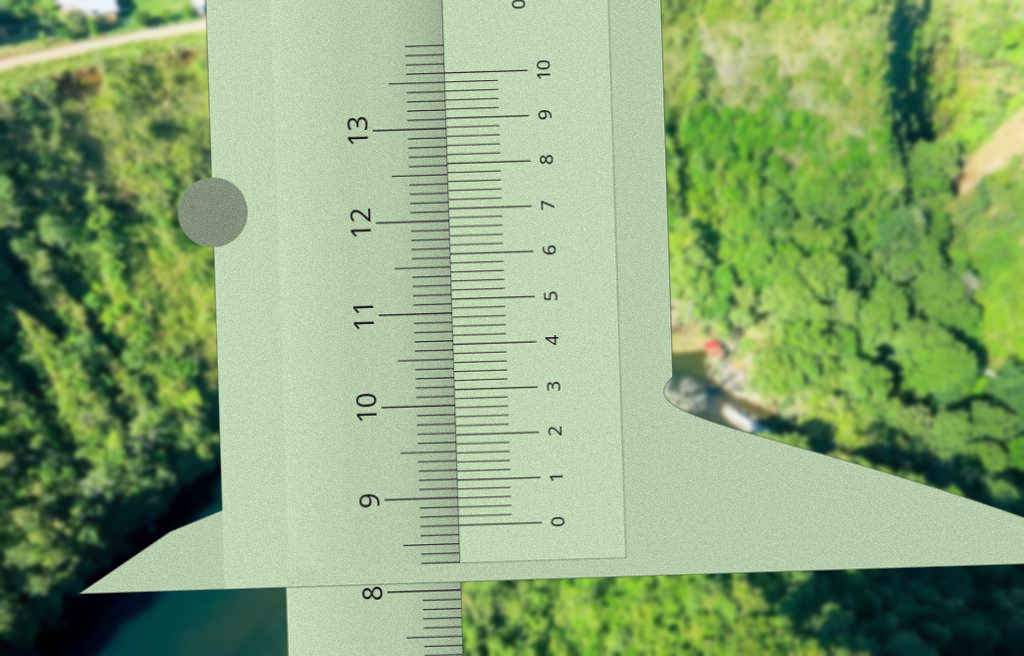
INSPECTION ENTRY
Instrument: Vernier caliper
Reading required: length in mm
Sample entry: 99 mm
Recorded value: 87.0 mm
